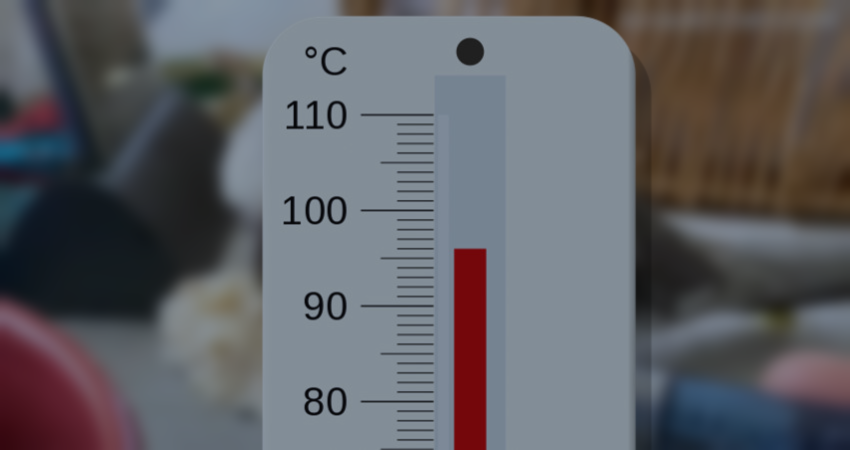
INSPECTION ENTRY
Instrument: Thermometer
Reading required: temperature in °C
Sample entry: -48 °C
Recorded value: 96 °C
